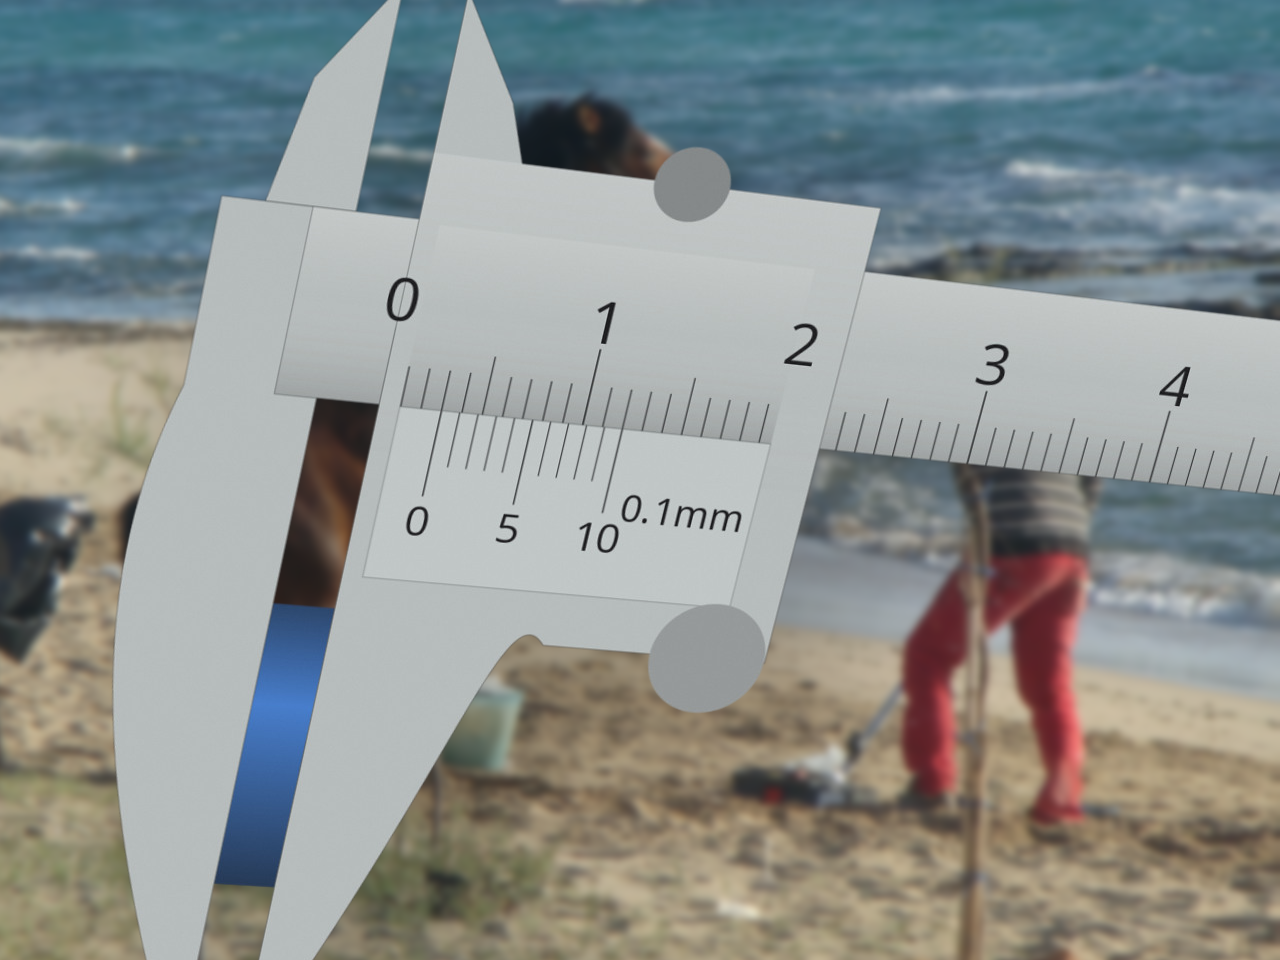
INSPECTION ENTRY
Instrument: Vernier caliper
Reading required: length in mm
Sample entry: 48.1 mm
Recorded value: 3.0 mm
